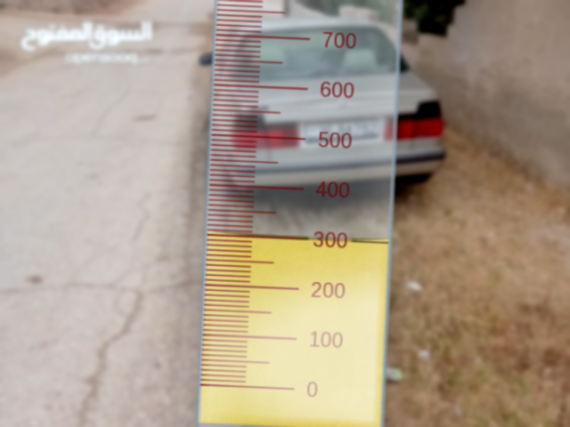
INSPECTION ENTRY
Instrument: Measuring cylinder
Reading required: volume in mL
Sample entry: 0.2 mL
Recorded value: 300 mL
